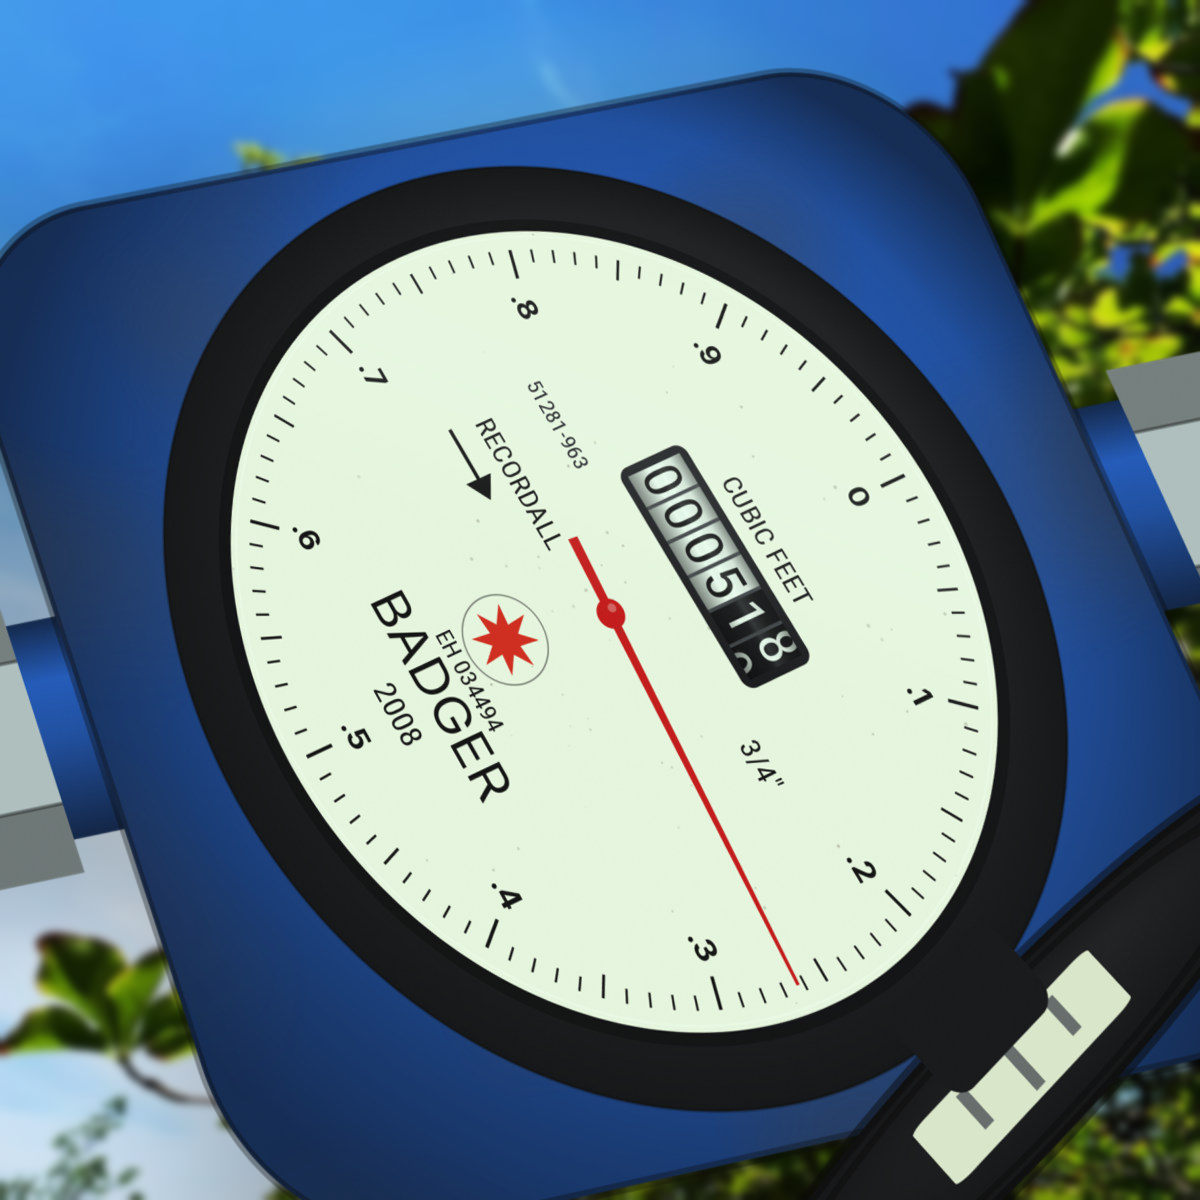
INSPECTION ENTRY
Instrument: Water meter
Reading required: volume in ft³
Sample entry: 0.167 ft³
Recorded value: 518.26 ft³
